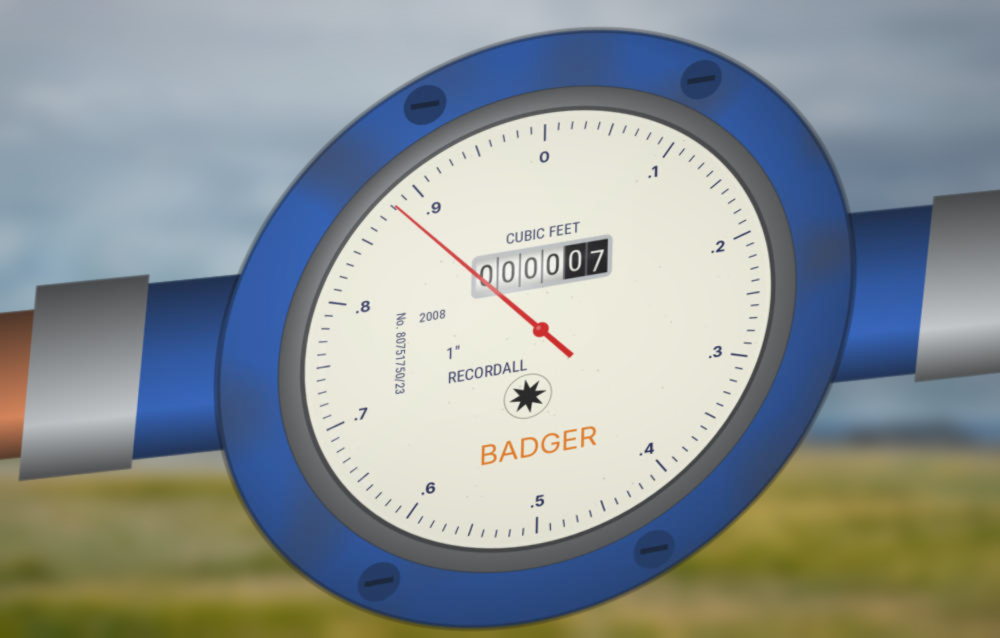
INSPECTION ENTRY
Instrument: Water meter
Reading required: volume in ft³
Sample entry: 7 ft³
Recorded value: 6.88 ft³
